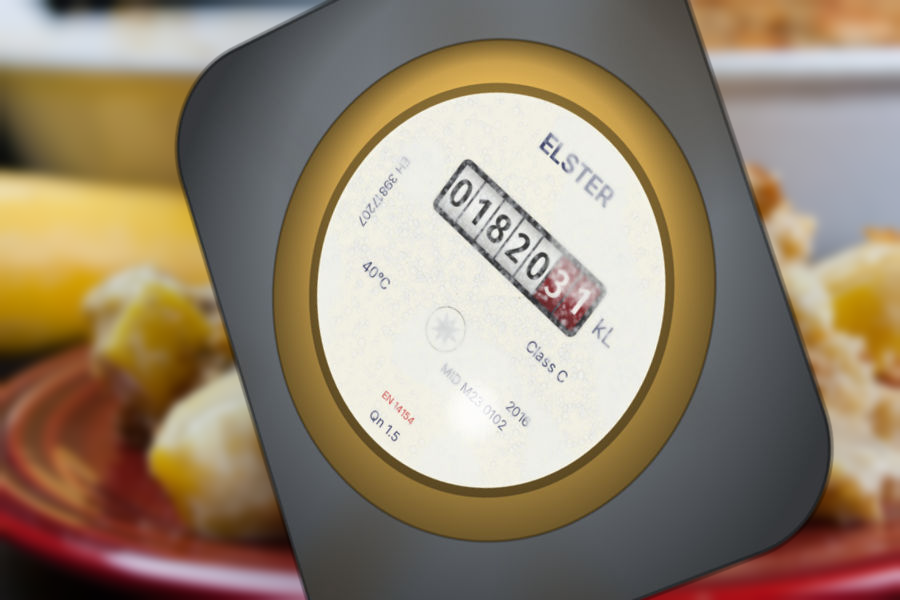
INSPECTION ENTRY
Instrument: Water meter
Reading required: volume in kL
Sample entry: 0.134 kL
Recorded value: 1820.31 kL
